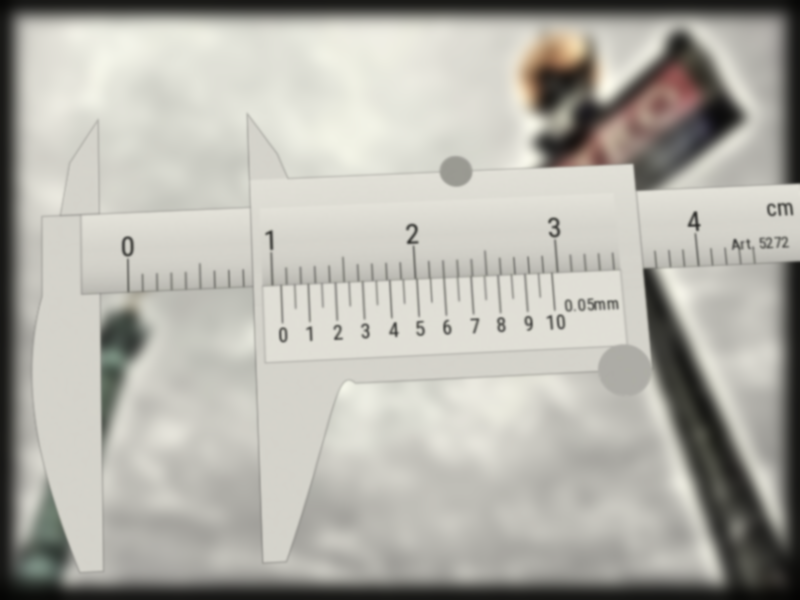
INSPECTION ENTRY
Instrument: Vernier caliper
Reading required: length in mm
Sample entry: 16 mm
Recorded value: 10.6 mm
